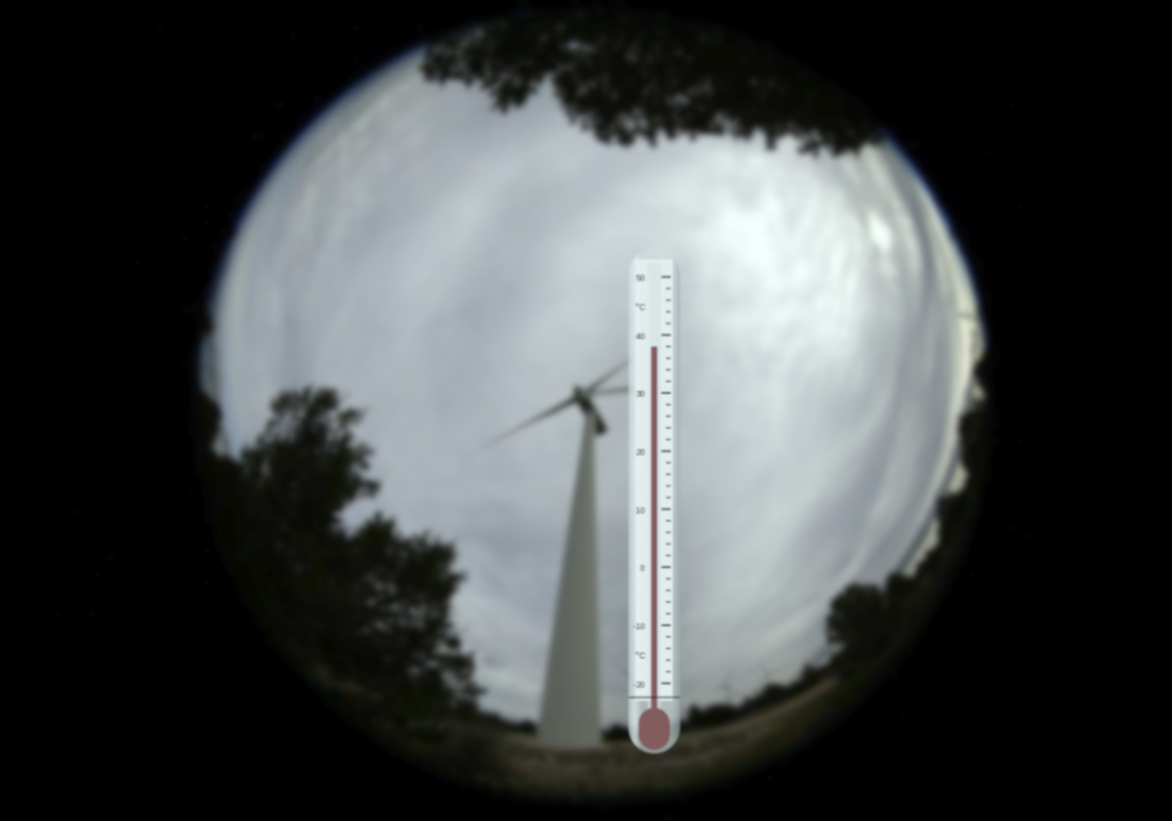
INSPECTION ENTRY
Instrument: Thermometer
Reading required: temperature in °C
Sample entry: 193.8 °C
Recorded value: 38 °C
